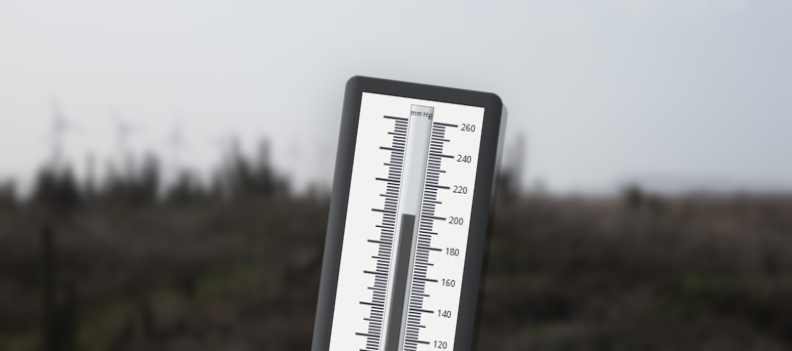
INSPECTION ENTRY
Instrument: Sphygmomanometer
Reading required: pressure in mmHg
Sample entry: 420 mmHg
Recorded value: 200 mmHg
